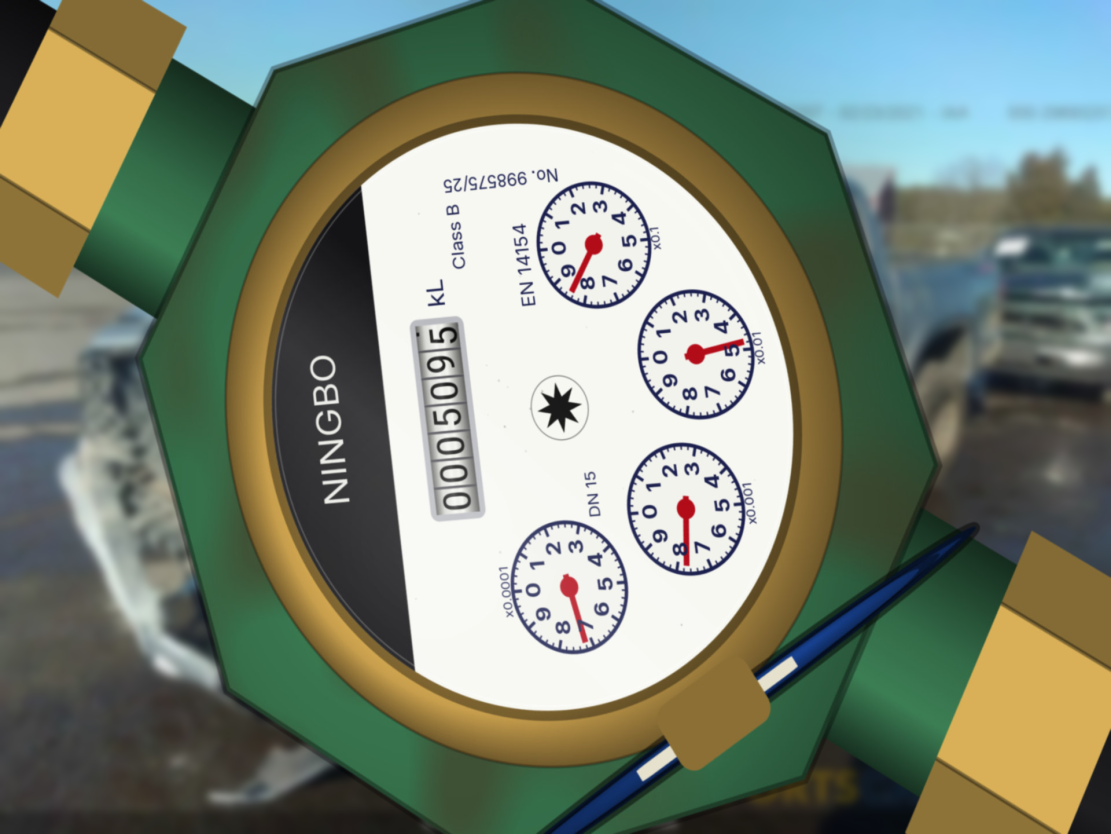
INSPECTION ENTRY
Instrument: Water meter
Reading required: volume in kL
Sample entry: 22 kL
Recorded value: 5094.8477 kL
